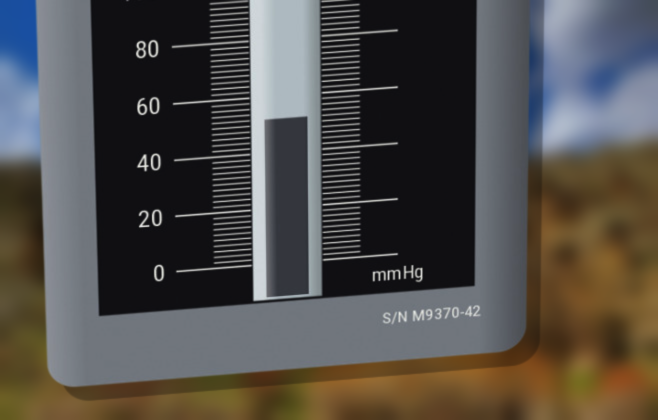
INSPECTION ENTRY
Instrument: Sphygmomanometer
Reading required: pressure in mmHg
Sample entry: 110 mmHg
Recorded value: 52 mmHg
